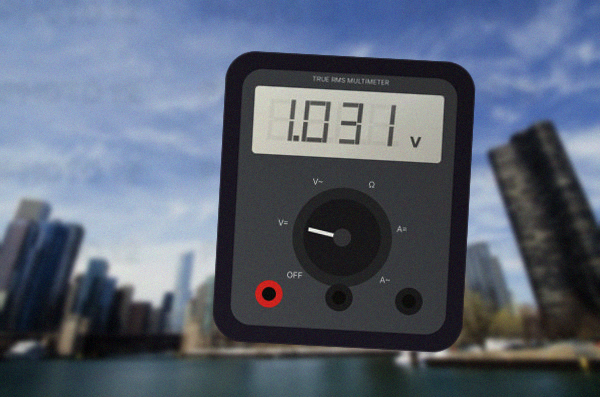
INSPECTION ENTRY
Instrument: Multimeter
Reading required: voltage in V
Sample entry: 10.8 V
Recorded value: 1.031 V
